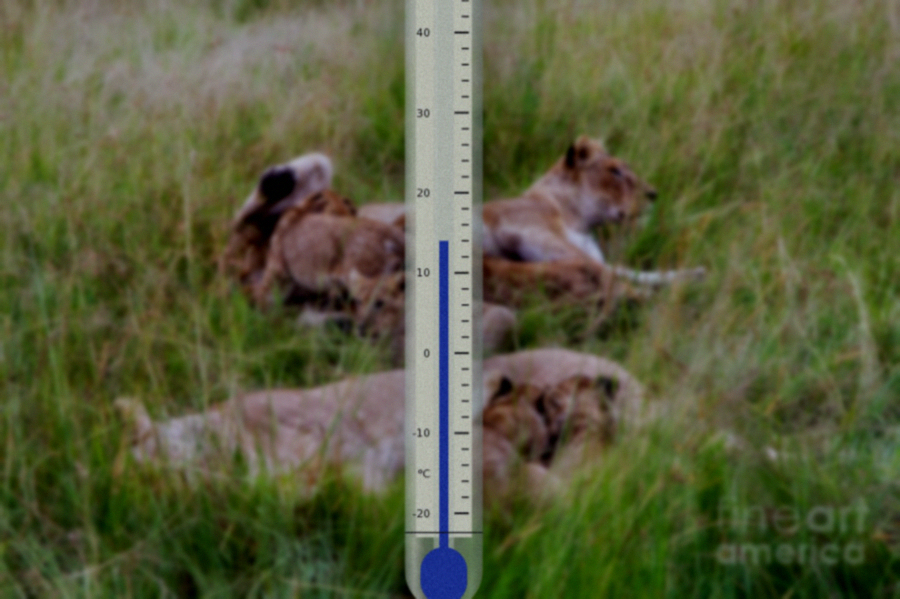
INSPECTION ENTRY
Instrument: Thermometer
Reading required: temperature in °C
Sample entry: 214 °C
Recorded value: 14 °C
